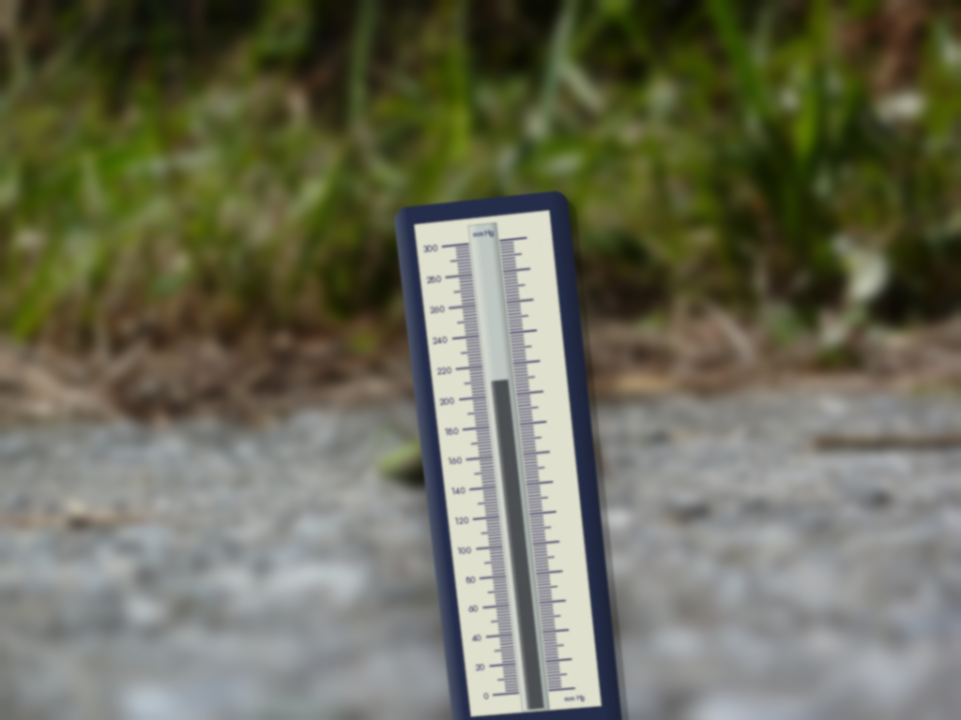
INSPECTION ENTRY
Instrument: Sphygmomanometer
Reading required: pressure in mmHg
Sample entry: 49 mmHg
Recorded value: 210 mmHg
